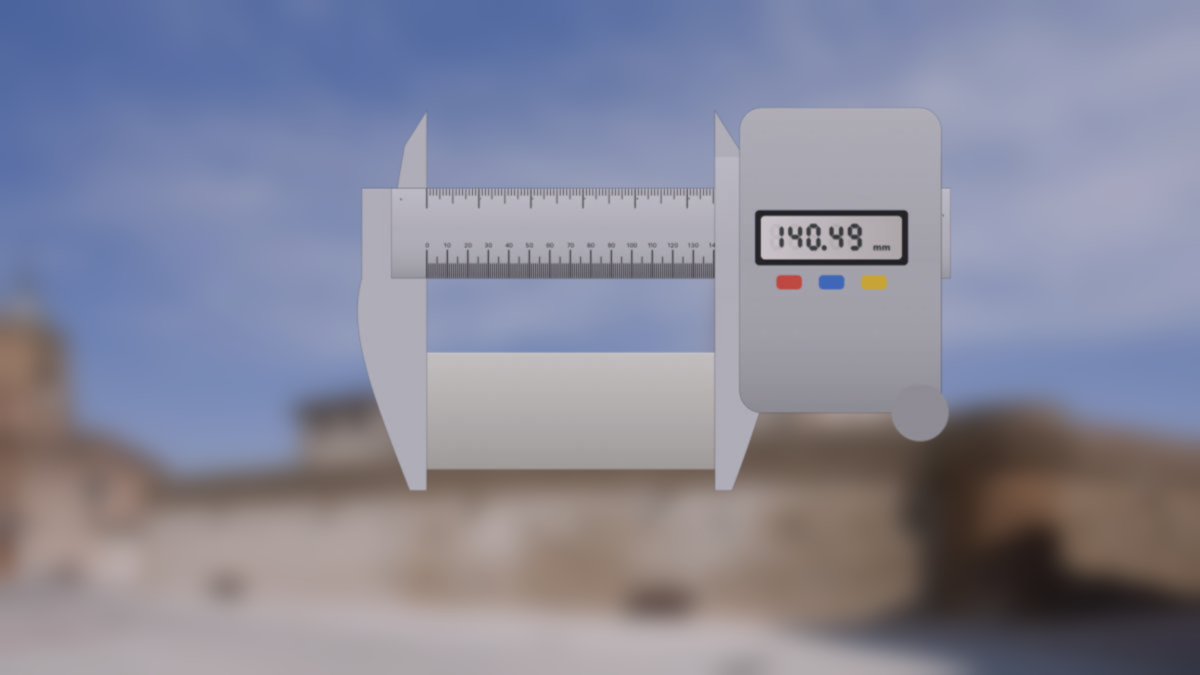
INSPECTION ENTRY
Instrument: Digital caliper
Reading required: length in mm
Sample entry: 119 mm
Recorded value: 140.49 mm
